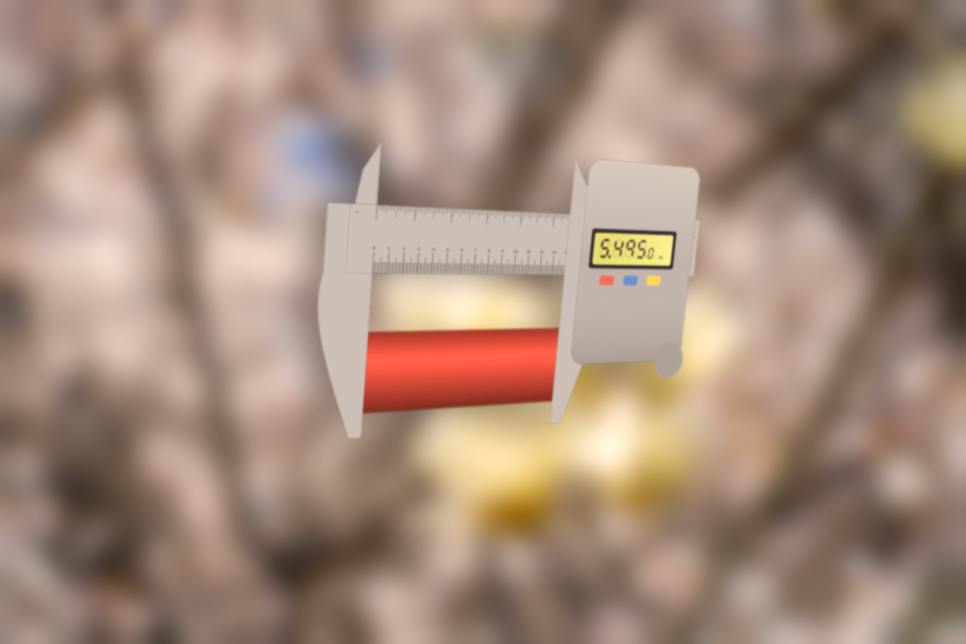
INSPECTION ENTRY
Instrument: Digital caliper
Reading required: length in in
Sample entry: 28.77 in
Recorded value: 5.4950 in
